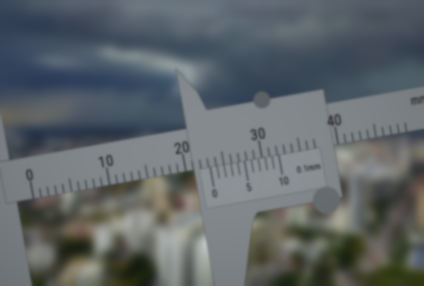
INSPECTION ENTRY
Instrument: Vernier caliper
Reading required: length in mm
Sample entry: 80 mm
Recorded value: 23.2 mm
